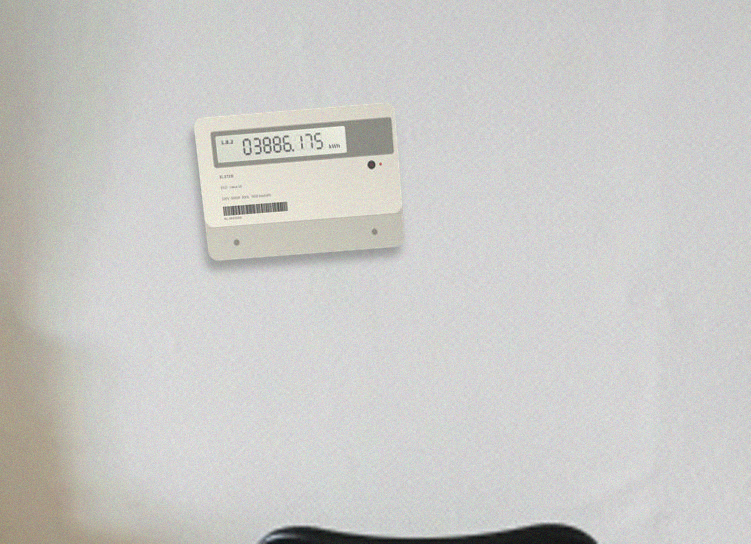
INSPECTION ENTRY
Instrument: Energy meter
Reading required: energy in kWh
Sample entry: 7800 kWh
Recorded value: 3886.175 kWh
